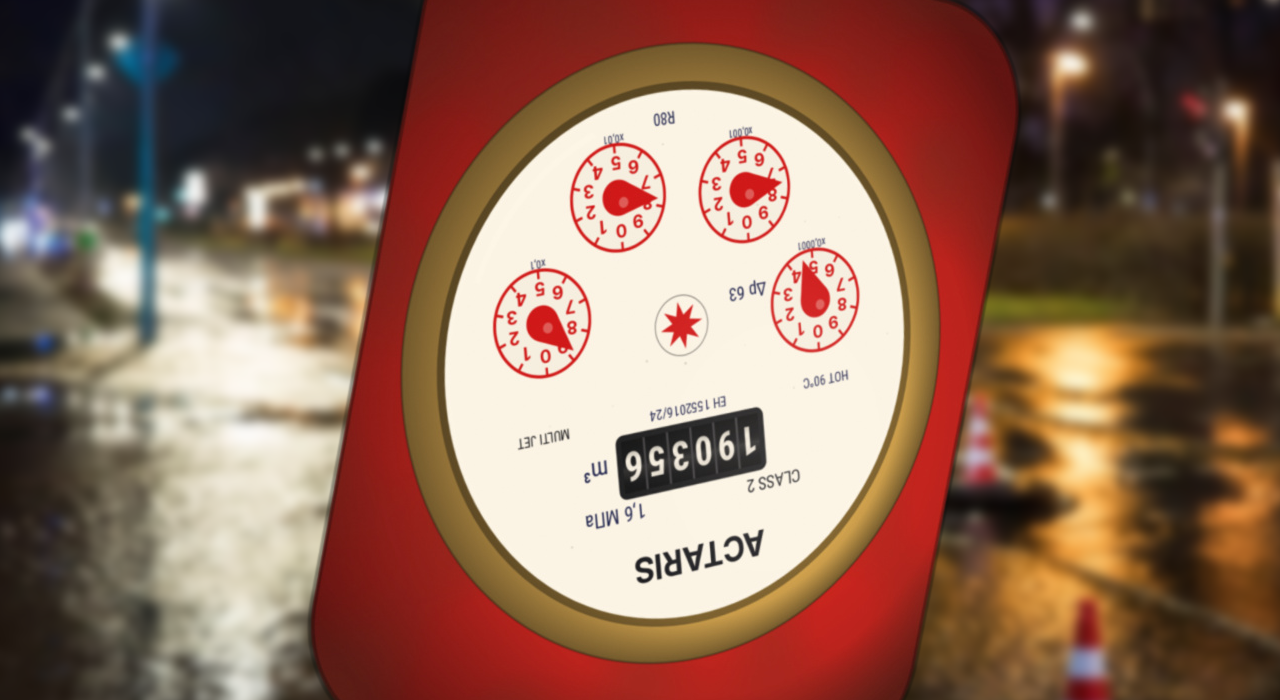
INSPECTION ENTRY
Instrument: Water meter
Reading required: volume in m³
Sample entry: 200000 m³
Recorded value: 190356.8774 m³
